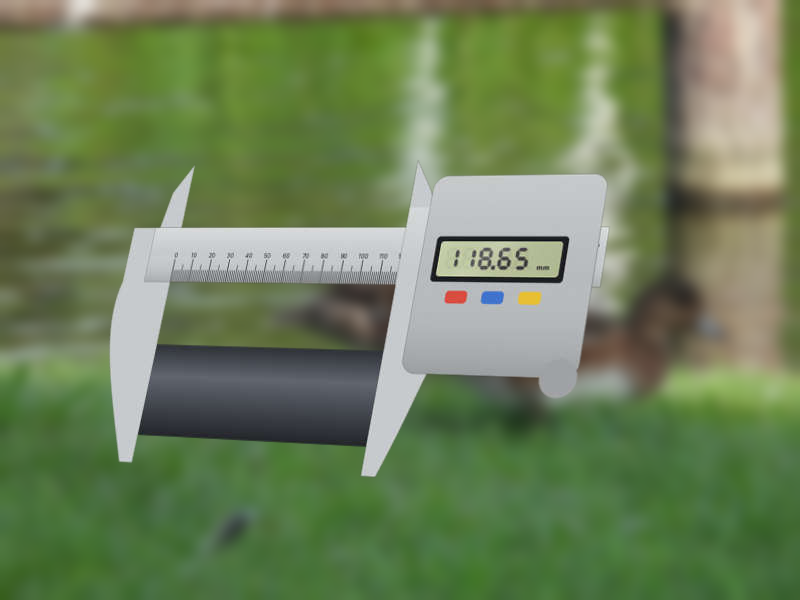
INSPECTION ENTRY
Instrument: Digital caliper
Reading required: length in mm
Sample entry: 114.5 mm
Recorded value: 118.65 mm
